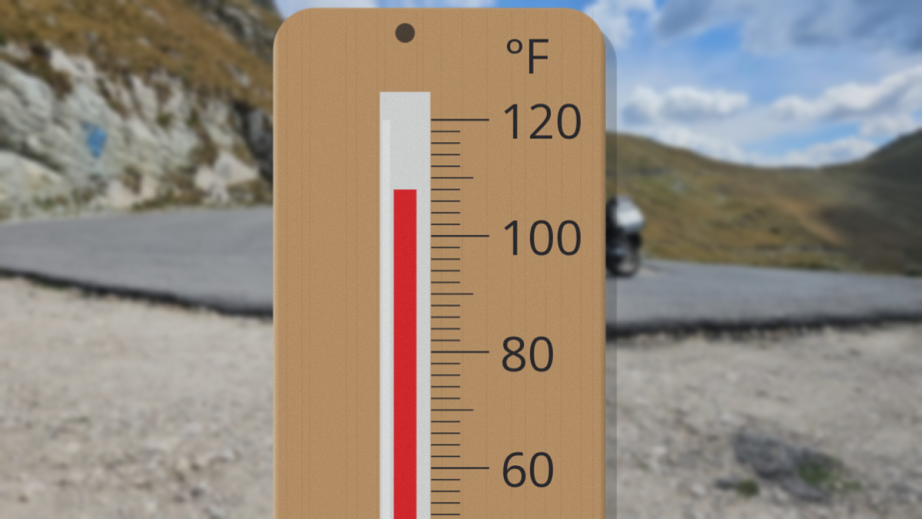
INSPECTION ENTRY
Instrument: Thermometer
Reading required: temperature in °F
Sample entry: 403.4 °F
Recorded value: 108 °F
